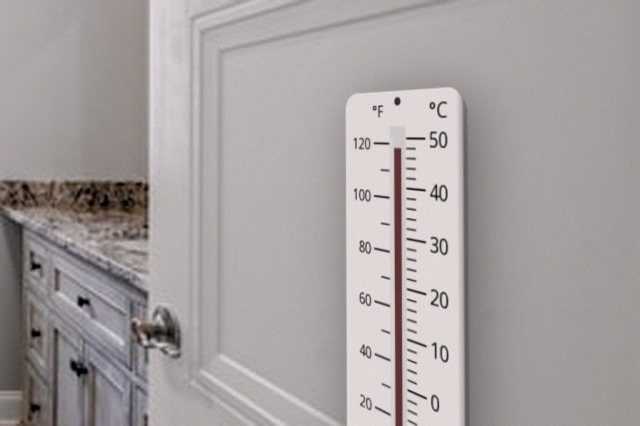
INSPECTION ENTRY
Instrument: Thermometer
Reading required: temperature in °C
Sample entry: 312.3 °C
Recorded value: 48 °C
